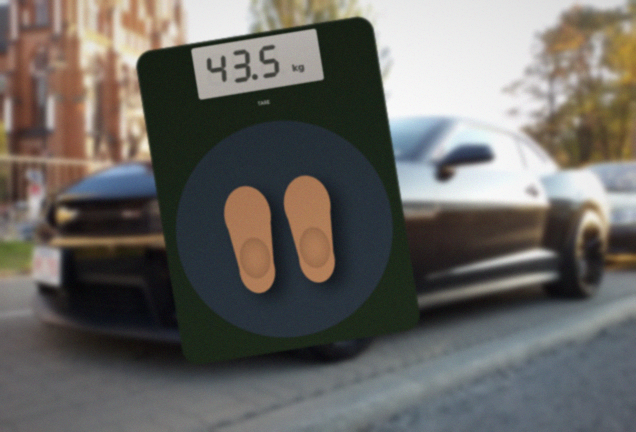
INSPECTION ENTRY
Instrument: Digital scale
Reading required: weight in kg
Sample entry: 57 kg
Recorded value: 43.5 kg
